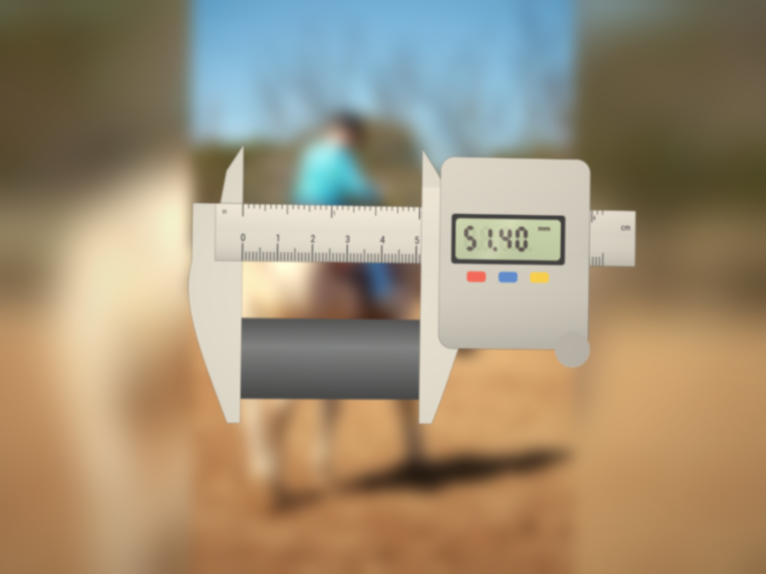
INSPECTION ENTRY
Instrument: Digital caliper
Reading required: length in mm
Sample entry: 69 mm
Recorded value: 51.40 mm
